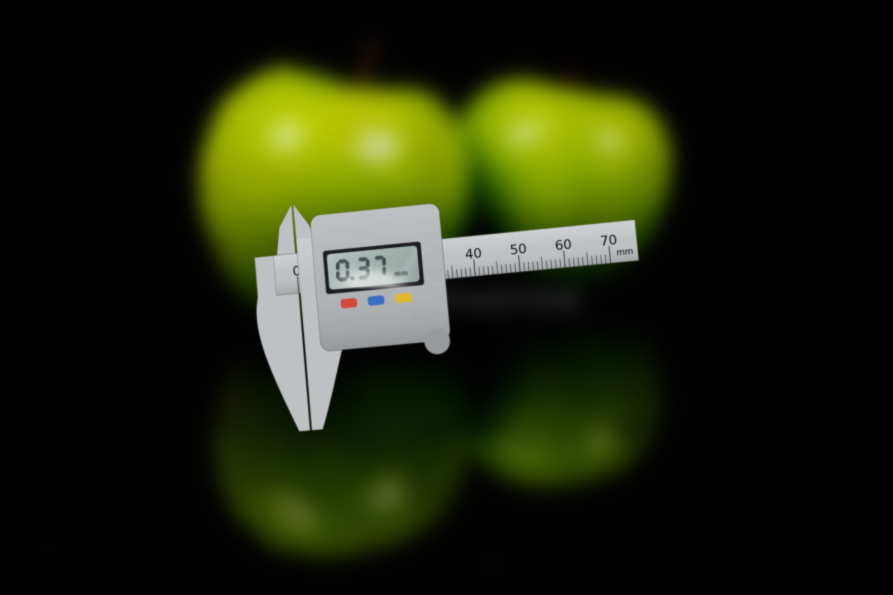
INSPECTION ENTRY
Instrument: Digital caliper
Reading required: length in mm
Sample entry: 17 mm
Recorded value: 0.37 mm
